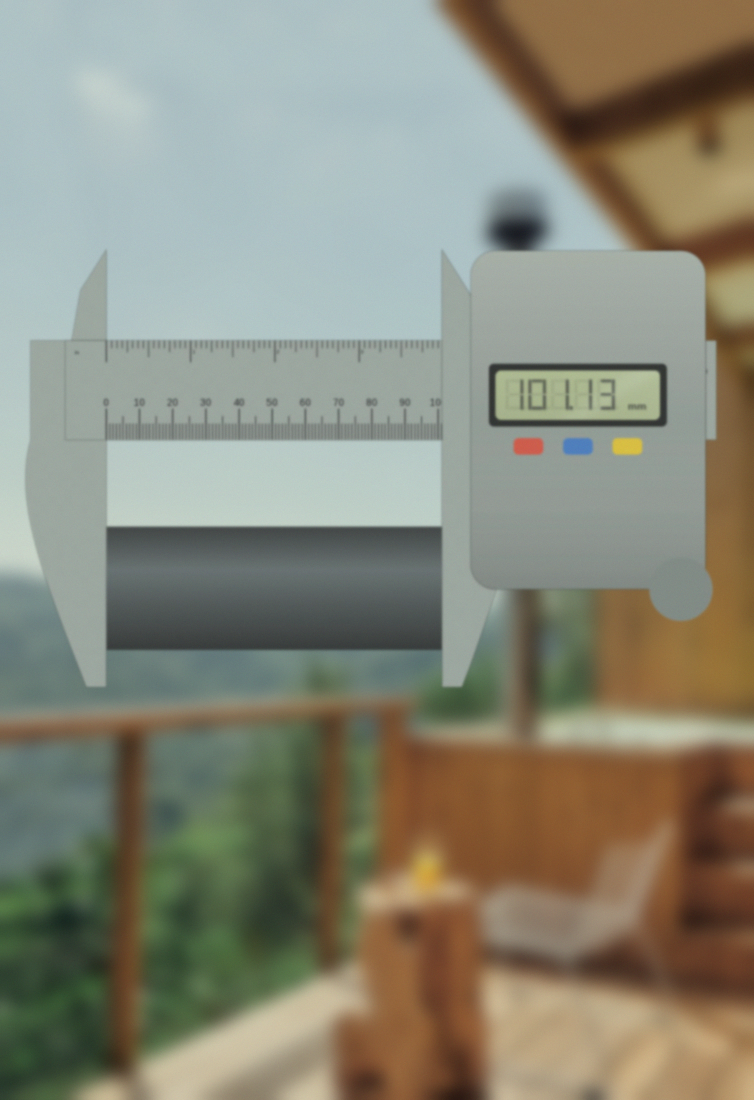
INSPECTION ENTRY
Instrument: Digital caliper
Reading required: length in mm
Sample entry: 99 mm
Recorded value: 101.13 mm
